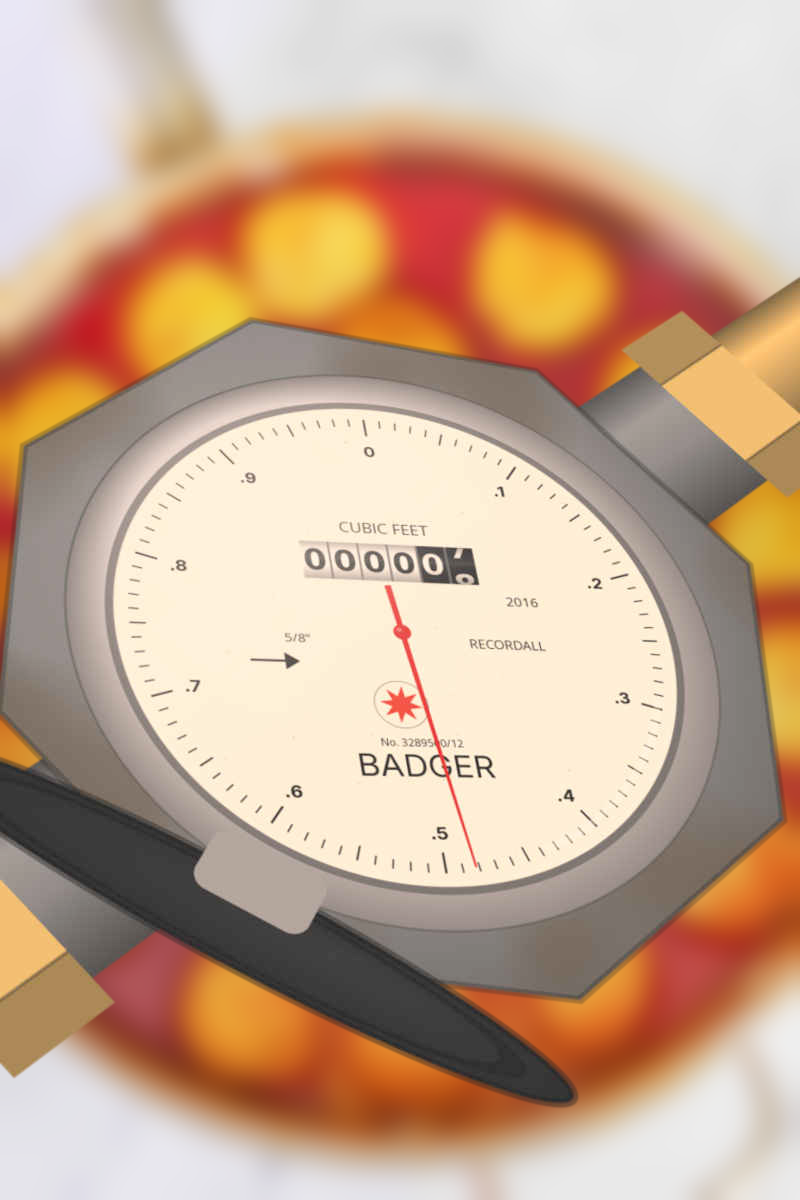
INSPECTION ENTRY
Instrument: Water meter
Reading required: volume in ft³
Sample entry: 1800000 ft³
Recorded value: 7.48 ft³
